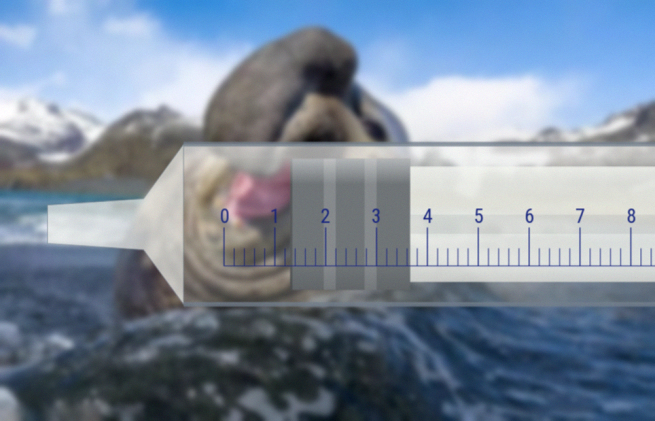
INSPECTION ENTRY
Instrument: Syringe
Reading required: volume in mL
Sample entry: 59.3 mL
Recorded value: 1.3 mL
